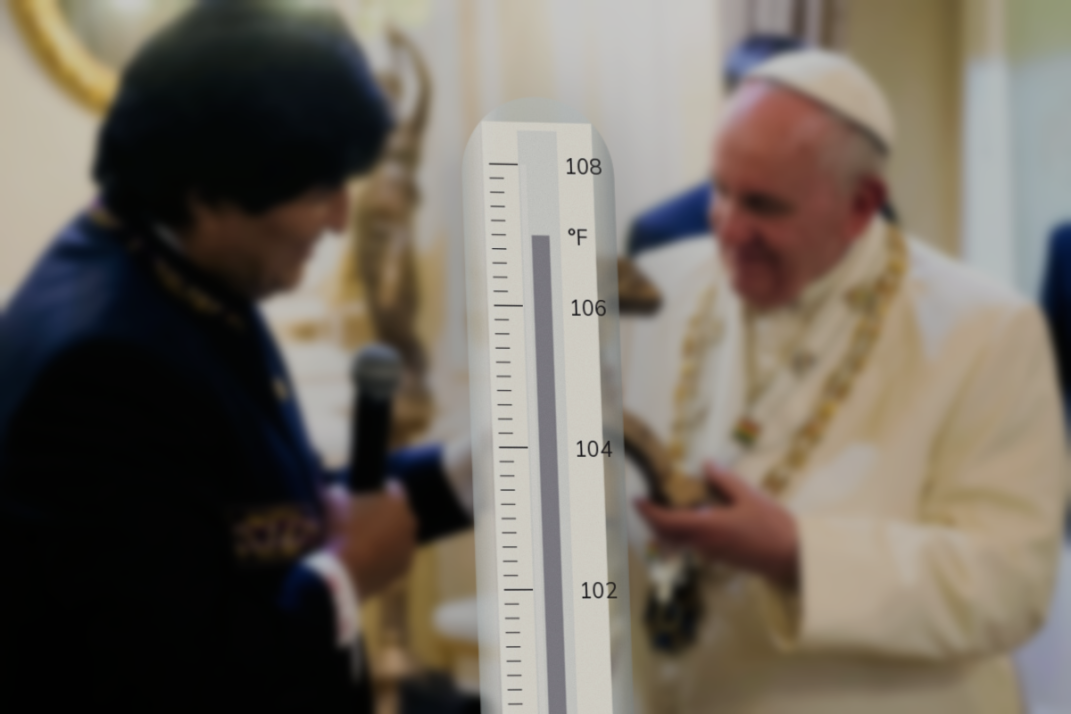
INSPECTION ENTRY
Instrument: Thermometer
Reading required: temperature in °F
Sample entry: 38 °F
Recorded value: 107 °F
